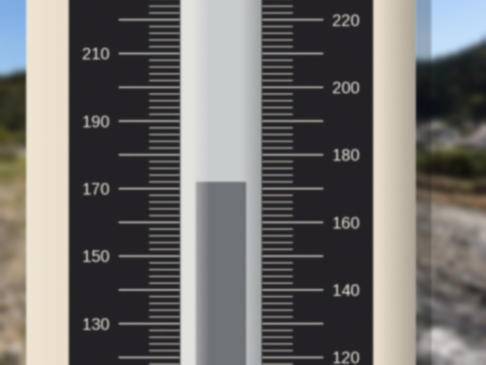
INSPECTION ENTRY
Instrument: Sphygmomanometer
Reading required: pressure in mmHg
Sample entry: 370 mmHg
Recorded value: 172 mmHg
